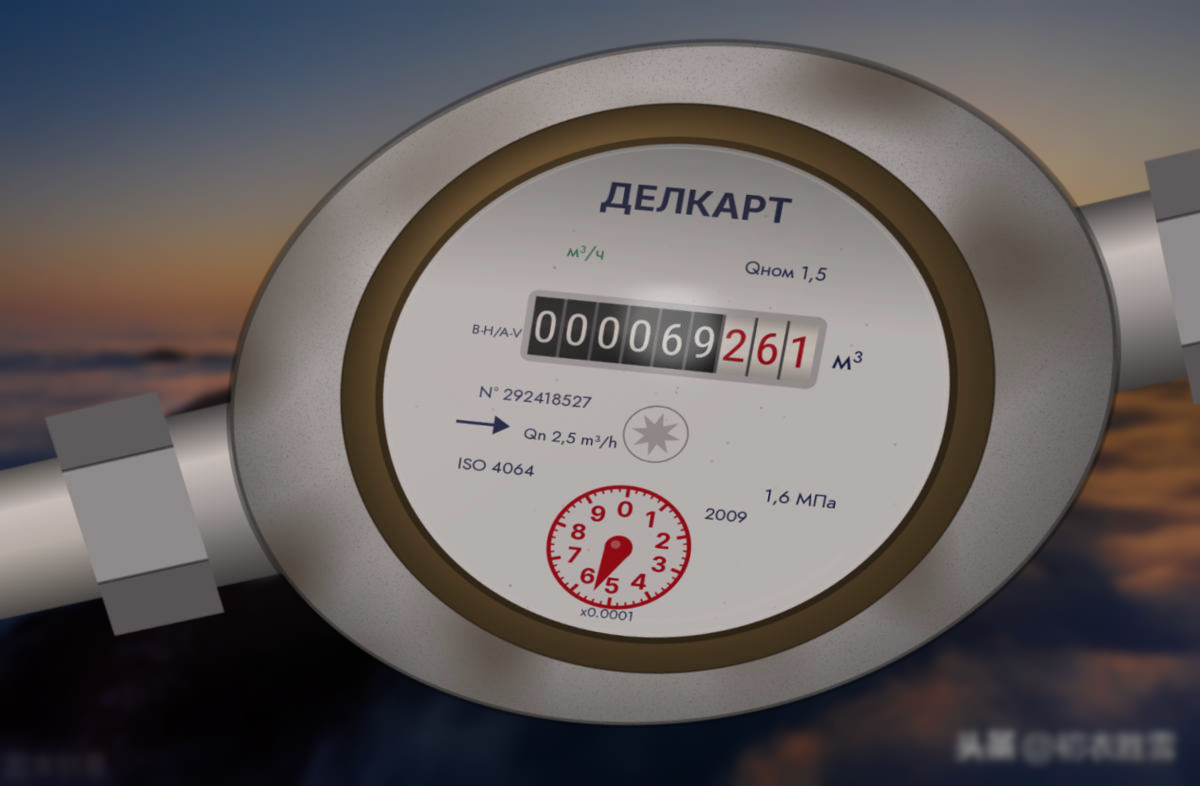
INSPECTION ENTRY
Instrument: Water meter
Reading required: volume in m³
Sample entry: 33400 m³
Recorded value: 69.2615 m³
